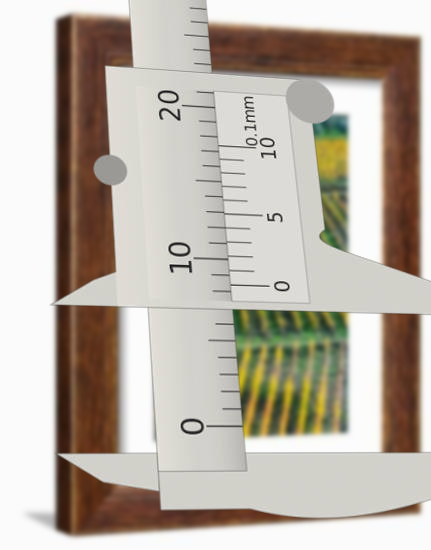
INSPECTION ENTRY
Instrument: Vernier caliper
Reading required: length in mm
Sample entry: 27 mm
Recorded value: 8.4 mm
